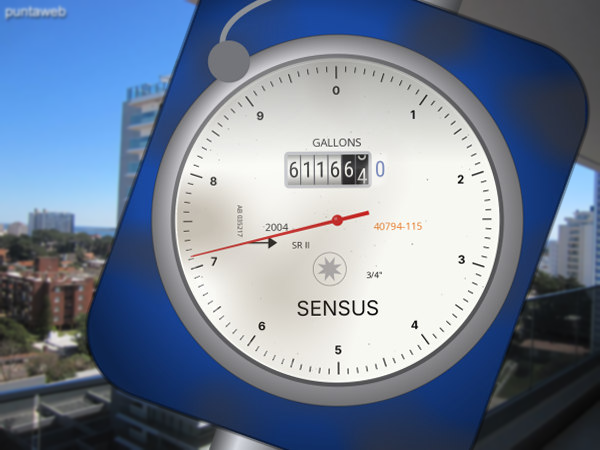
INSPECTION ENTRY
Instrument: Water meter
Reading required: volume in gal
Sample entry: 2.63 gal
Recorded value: 6116637.1 gal
